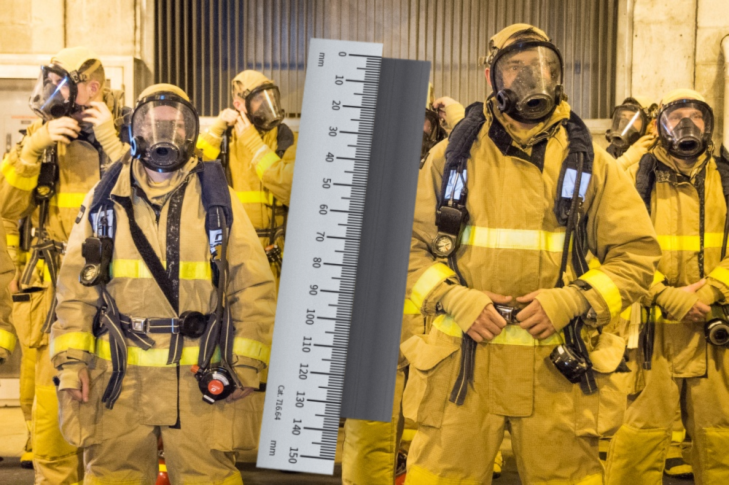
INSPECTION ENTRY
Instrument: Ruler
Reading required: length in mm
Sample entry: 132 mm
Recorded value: 135 mm
